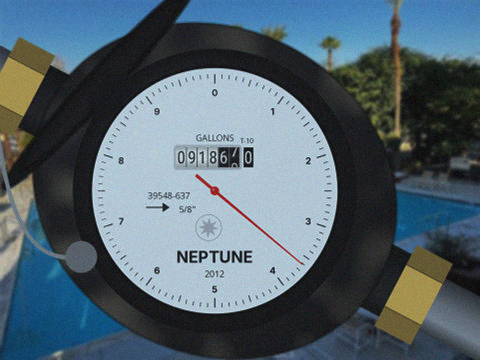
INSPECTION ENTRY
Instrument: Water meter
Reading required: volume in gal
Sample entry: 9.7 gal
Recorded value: 918673.6 gal
